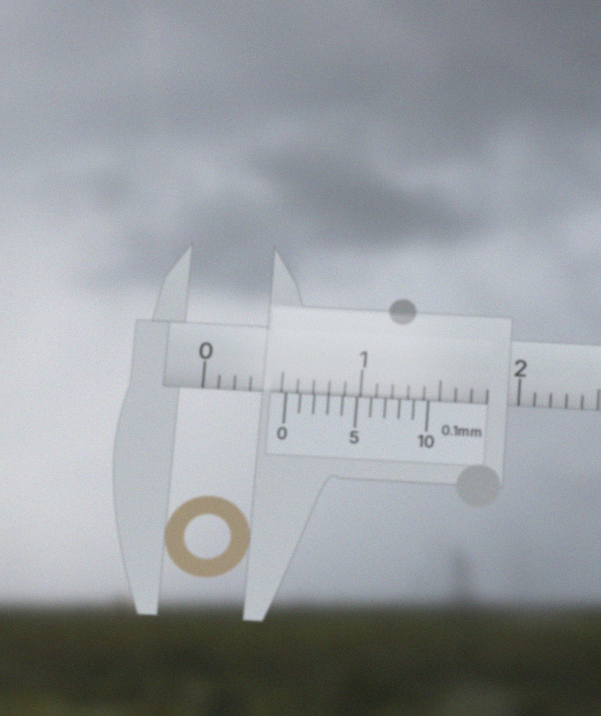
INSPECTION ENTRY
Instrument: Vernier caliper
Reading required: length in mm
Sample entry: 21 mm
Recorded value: 5.3 mm
